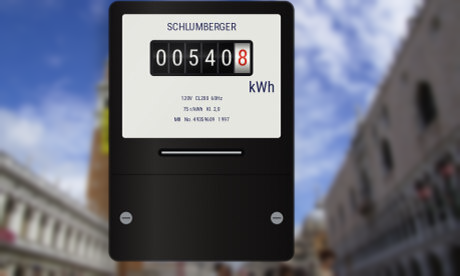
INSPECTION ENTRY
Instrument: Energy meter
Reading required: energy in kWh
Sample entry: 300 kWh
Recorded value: 540.8 kWh
